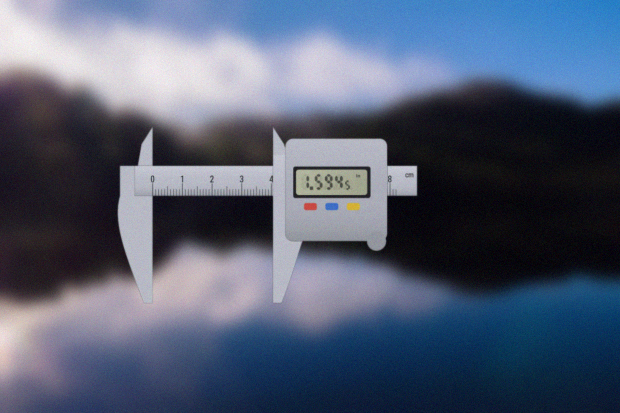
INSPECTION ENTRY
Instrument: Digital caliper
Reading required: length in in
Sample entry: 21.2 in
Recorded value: 1.5945 in
